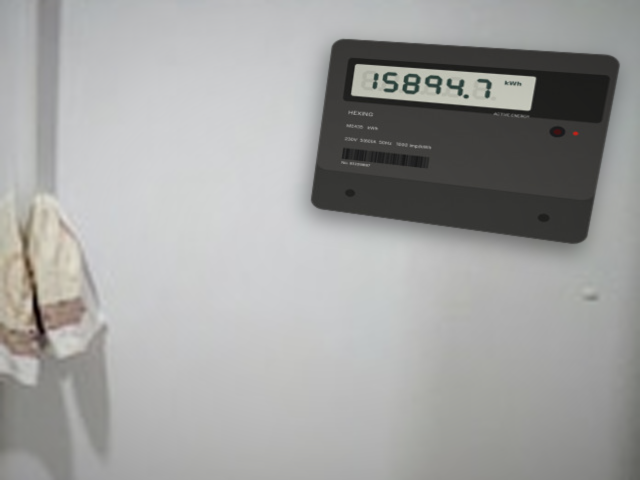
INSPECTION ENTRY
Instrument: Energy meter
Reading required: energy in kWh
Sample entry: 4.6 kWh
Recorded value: 15894.7 kWh
